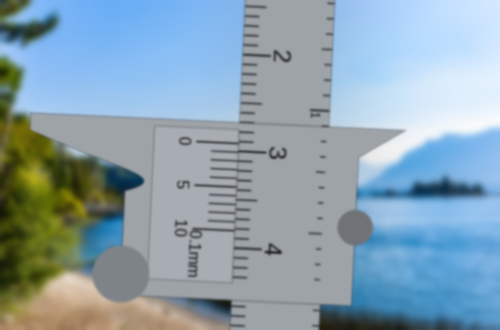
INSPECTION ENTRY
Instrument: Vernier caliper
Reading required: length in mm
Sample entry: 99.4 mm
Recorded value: 29.2 mm
